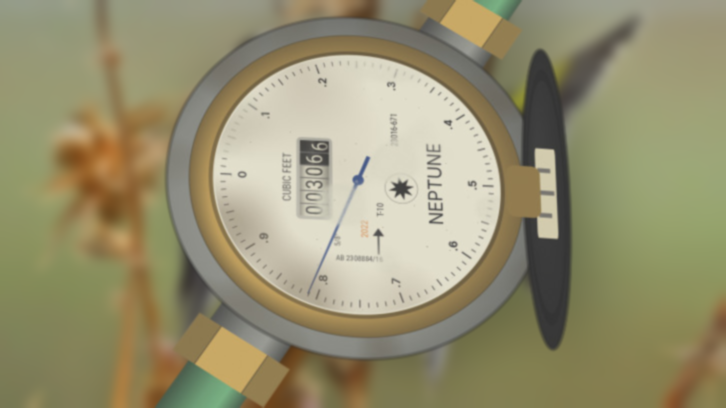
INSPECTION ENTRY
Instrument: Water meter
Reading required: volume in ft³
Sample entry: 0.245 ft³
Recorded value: 3065.81 ft³
